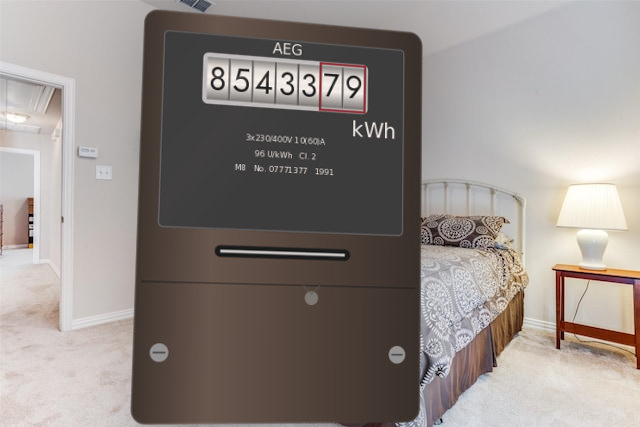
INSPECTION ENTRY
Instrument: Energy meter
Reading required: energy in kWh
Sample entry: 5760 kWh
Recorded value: 85433.79 kWh
